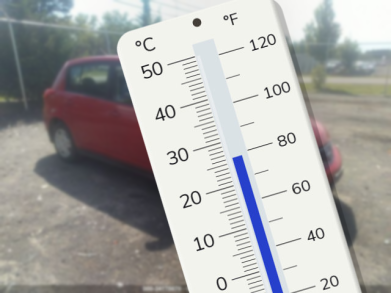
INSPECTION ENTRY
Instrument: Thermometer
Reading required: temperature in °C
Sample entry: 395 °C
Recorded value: 26 °C
